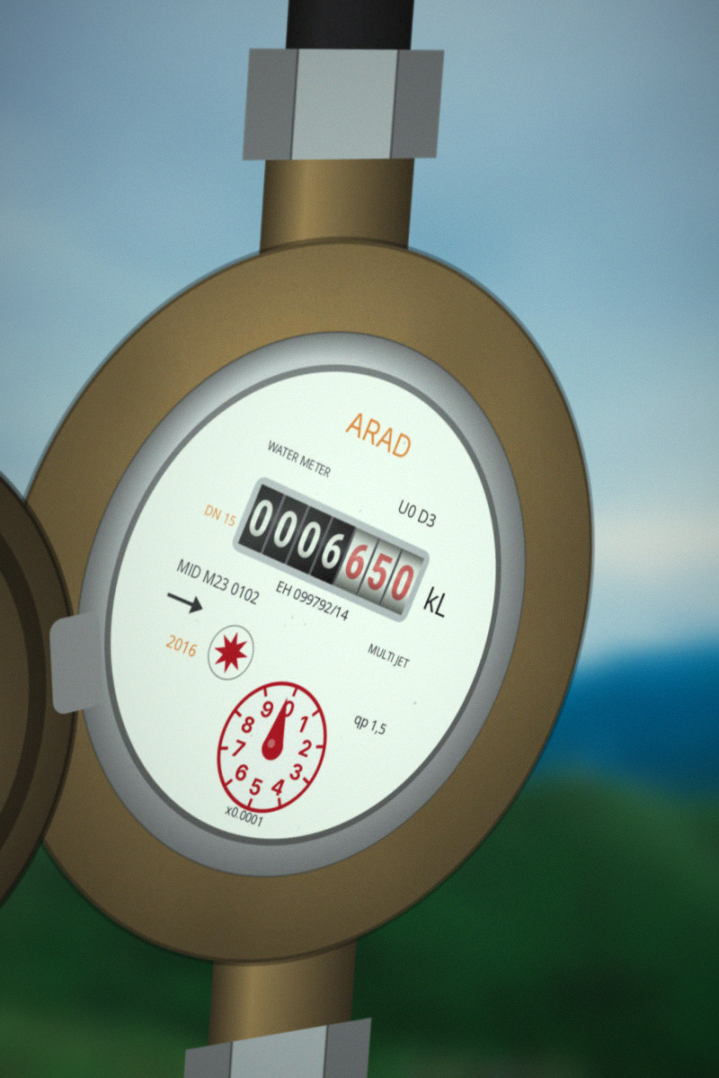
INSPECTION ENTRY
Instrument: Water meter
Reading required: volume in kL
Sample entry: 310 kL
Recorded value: 6.6499 kL
